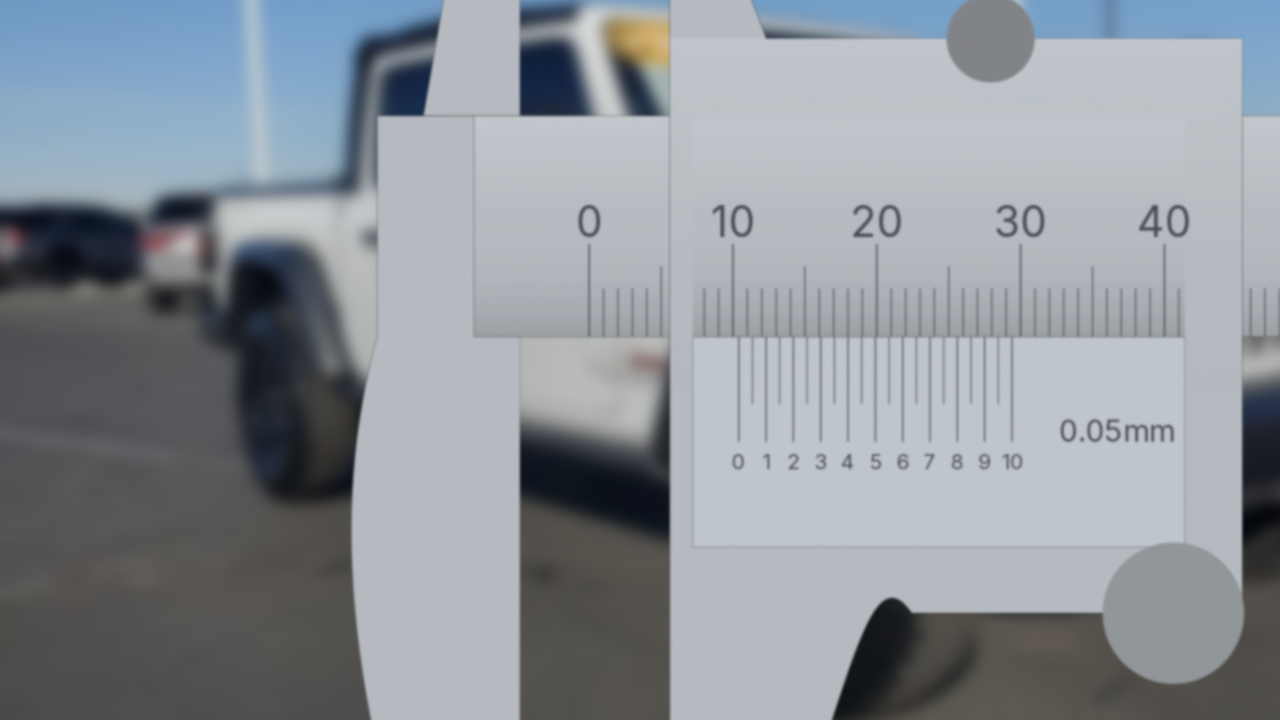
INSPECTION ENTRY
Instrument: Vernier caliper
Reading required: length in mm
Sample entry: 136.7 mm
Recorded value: 10.4 mm
